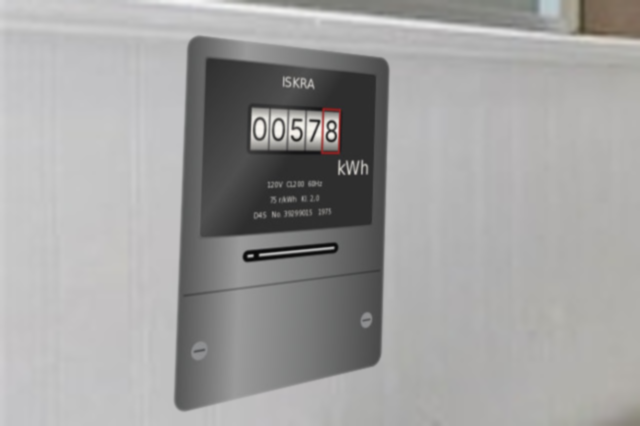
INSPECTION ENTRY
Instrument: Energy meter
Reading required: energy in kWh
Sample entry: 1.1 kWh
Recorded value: 57.8 kWh
